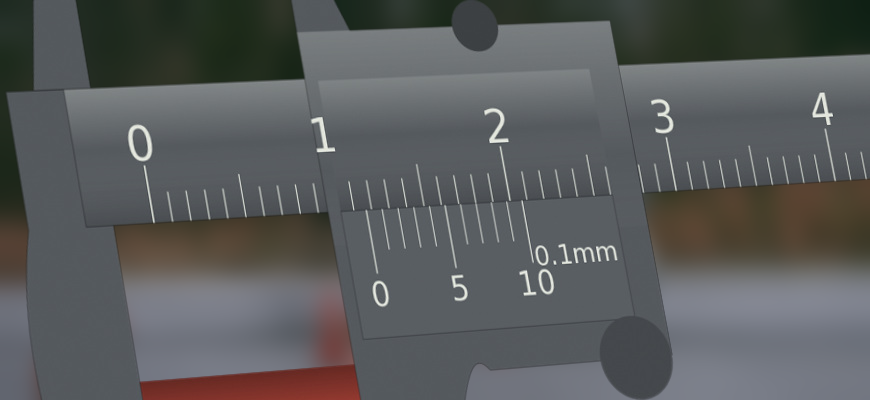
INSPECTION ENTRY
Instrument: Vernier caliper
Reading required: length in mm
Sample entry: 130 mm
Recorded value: 11.7 mm
